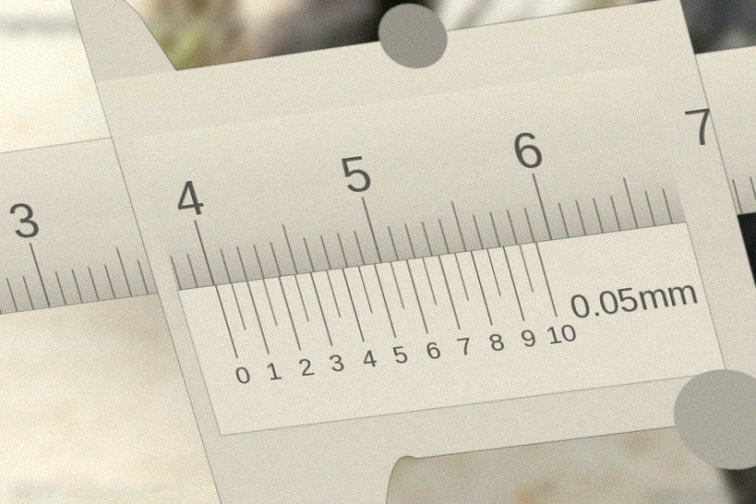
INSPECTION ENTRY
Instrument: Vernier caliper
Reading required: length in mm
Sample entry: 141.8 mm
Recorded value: 40.1 mm
